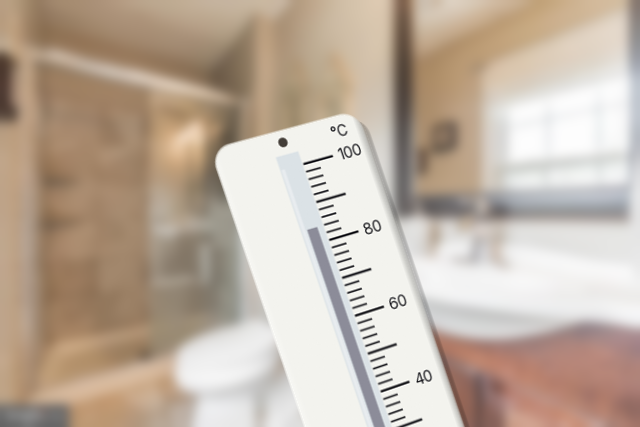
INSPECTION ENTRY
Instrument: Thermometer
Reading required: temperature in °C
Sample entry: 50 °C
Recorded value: 84 °C
